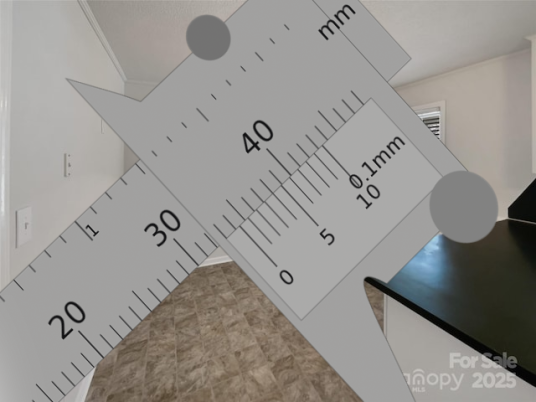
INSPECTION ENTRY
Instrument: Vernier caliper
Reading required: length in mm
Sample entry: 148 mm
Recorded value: 34.4 mm
